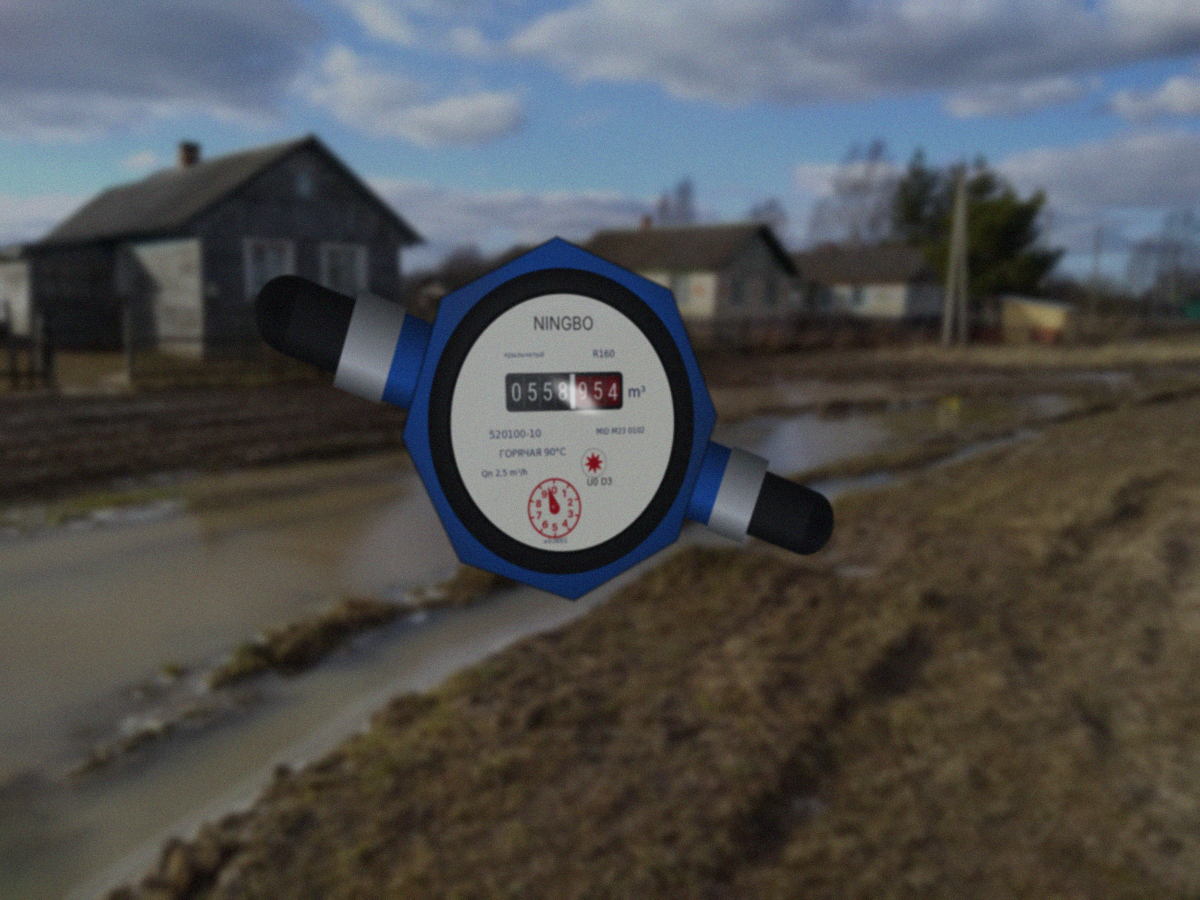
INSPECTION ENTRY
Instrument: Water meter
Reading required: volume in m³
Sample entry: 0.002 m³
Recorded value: 558.9539 m³
